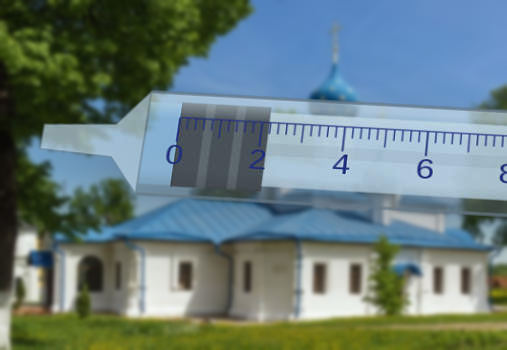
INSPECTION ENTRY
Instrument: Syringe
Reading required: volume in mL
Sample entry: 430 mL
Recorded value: 0 mL
